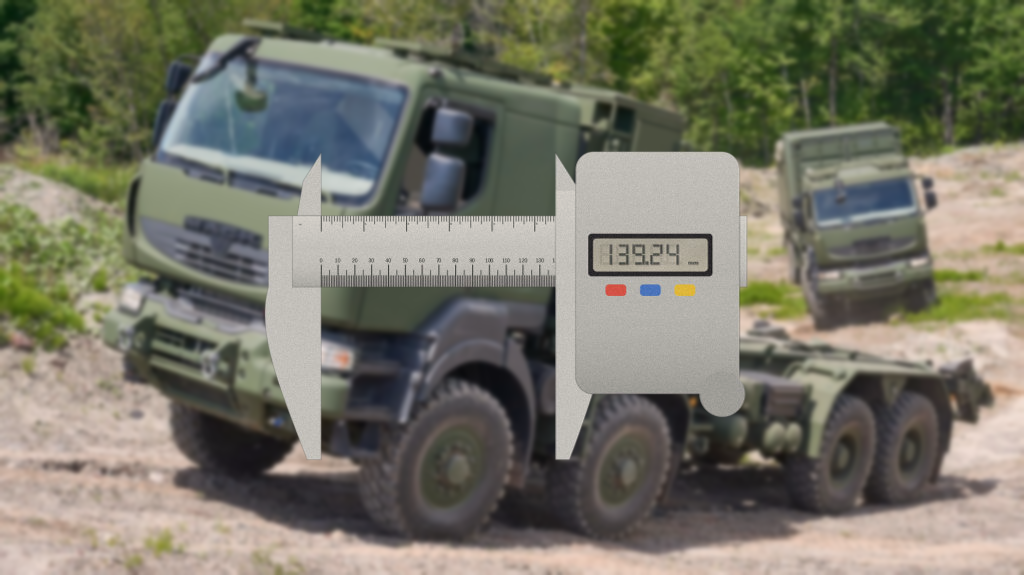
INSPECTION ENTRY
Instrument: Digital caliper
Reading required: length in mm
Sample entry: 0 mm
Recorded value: 139.24 mm
